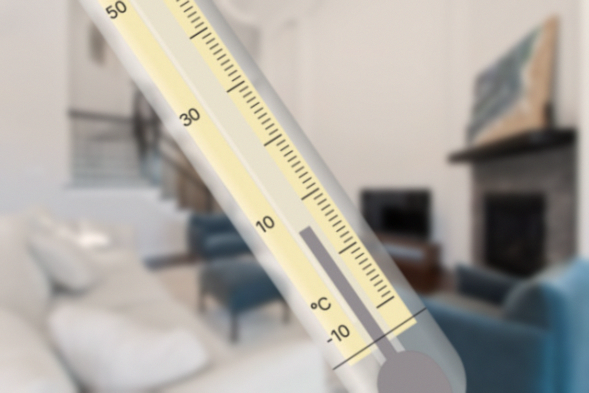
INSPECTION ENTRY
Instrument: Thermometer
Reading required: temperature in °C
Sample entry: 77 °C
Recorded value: 6 °C
